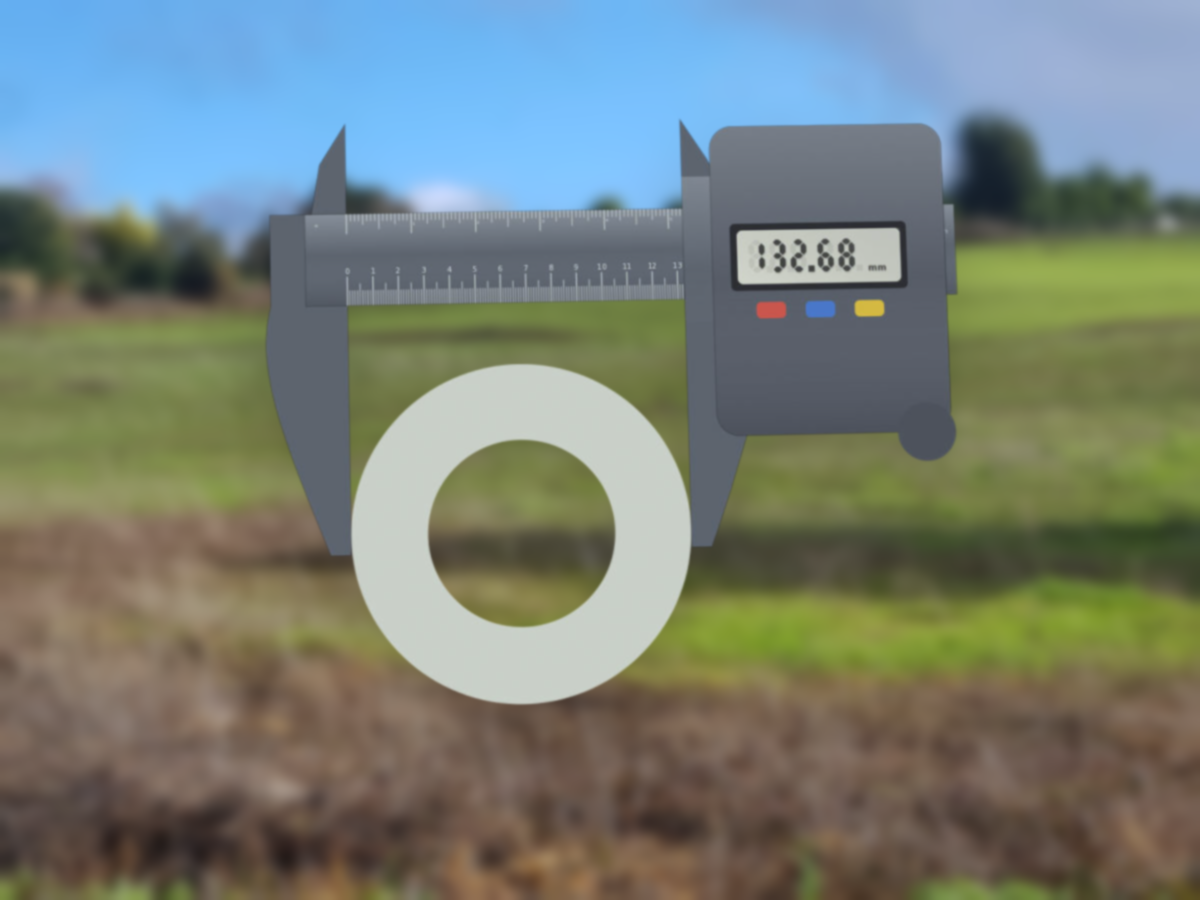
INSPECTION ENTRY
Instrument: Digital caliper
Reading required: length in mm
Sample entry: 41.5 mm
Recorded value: 132.68 mm
